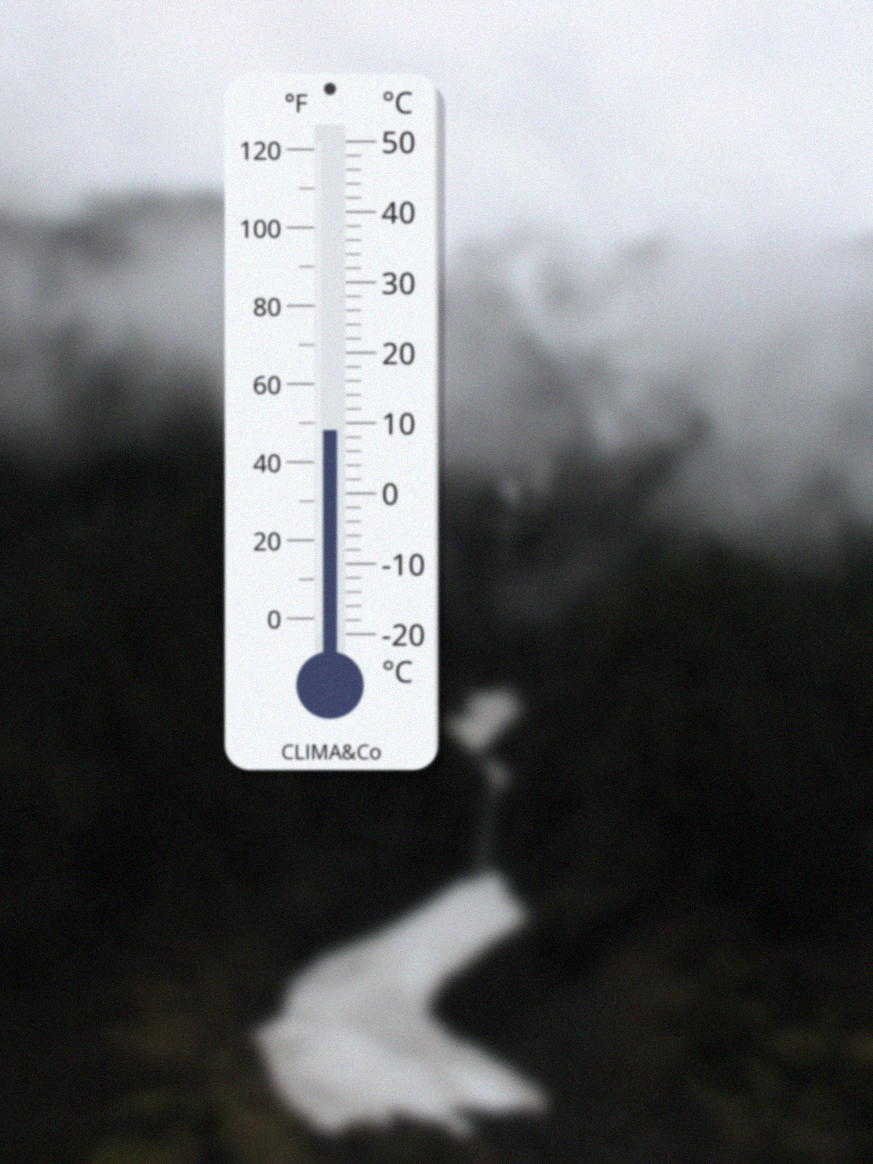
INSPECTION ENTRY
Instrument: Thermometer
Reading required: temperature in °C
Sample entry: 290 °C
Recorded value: 9 °C
